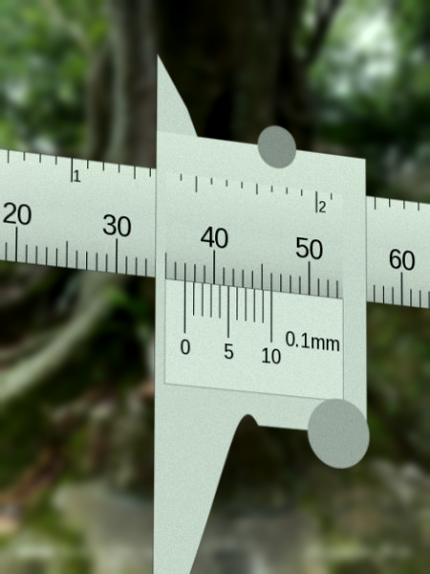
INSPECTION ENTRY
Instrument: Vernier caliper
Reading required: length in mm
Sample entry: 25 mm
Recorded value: 37.0 mm
